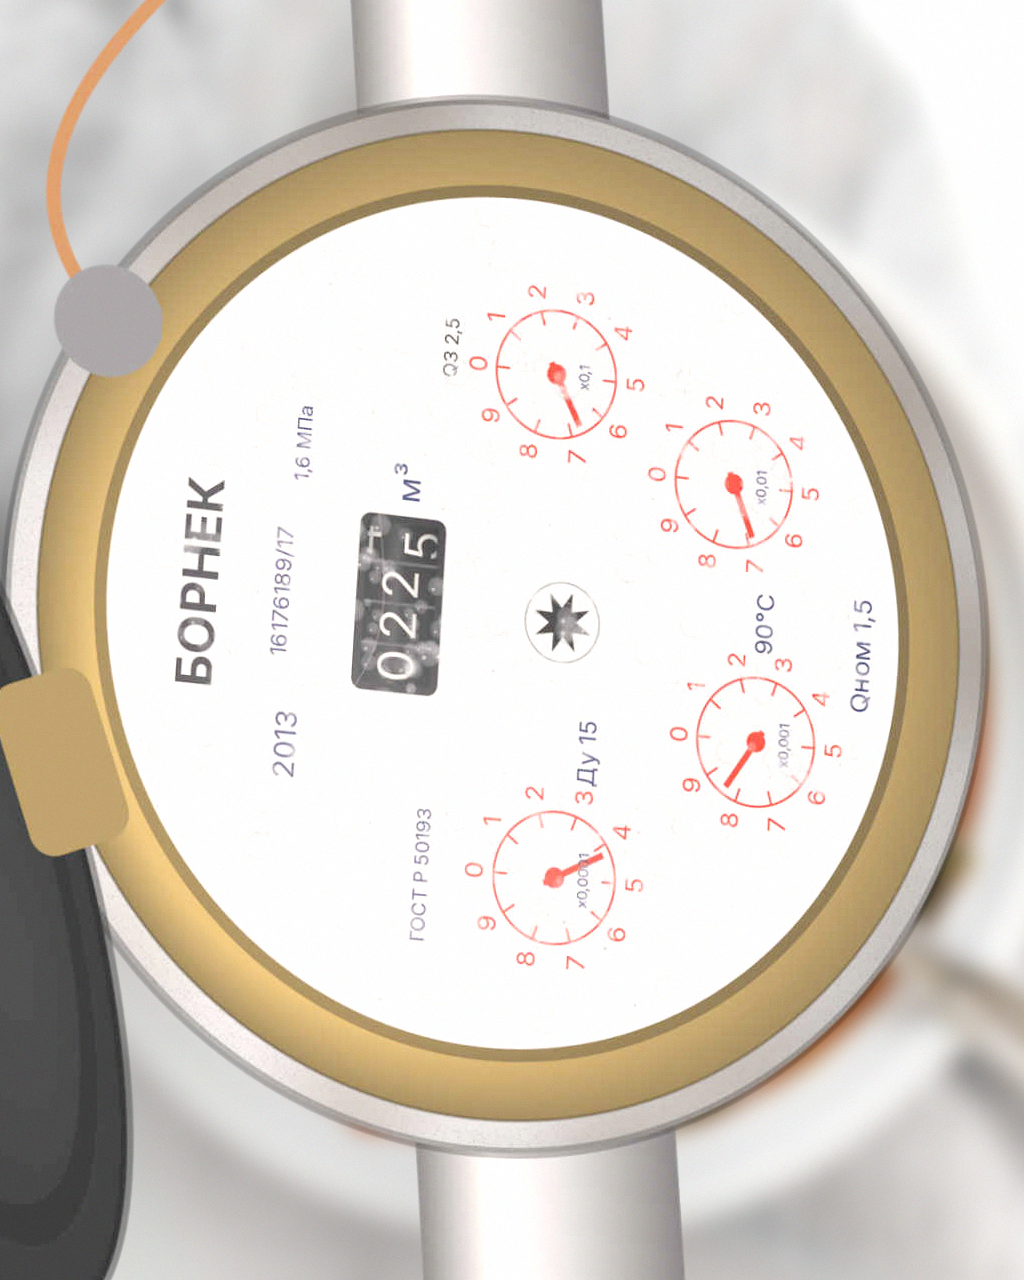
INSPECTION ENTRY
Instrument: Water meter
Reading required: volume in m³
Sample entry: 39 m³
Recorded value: 224.6684 m³
